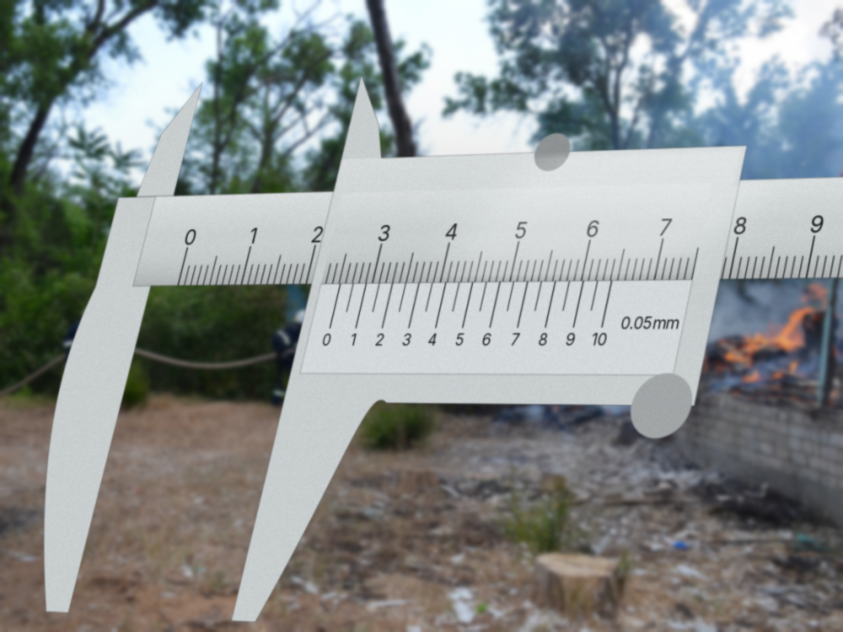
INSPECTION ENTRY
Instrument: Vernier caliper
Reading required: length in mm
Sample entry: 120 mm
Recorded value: 25.2 mm
